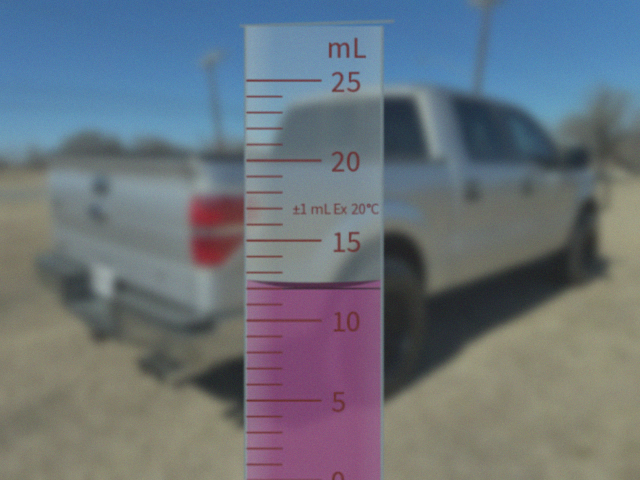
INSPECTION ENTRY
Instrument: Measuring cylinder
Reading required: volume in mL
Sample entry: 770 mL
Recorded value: 12 mL
